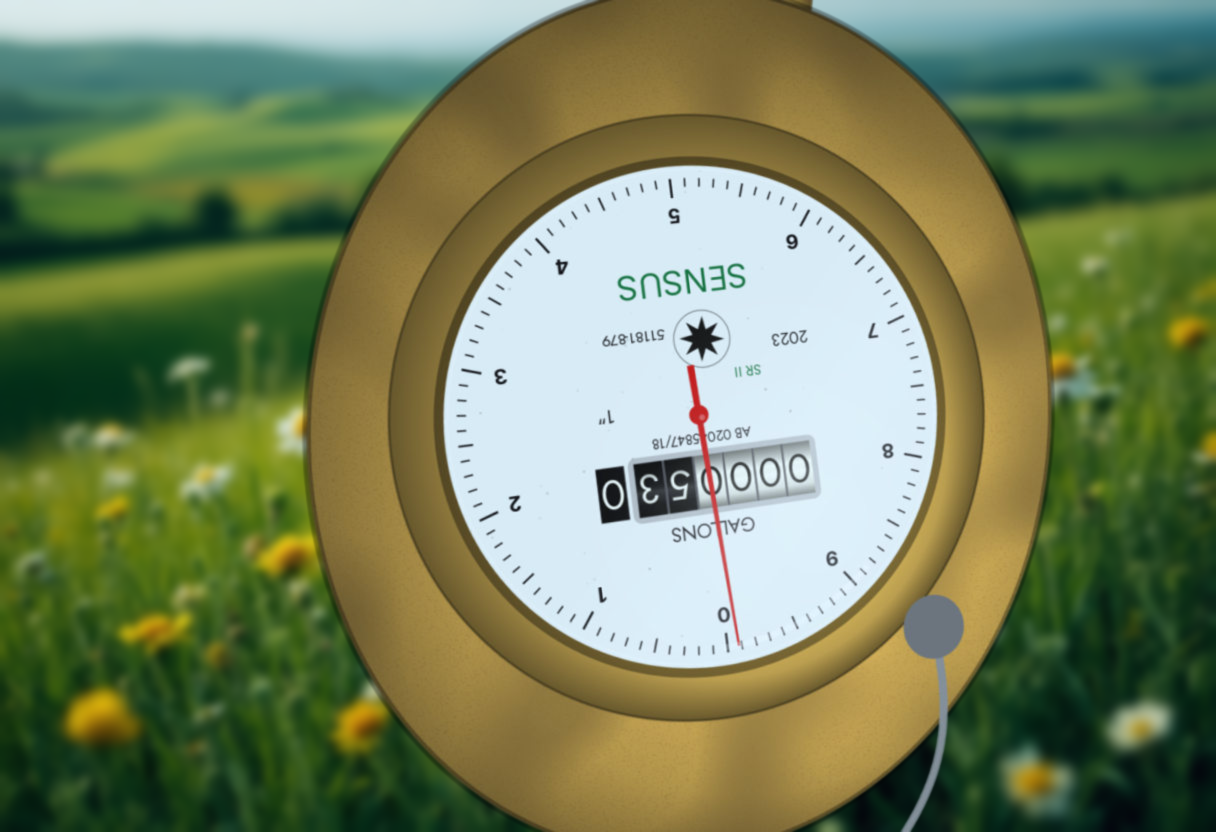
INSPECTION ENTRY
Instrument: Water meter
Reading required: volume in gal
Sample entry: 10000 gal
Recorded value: 529.9 gal
